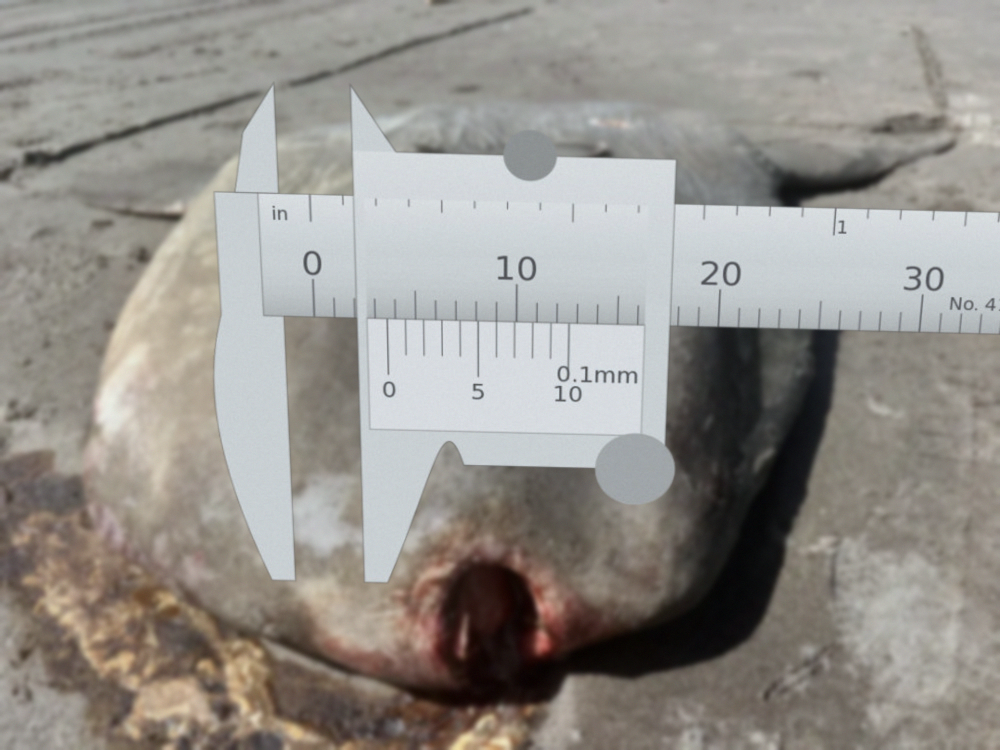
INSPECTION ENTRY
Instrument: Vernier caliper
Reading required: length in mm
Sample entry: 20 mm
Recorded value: 3.6 mm
